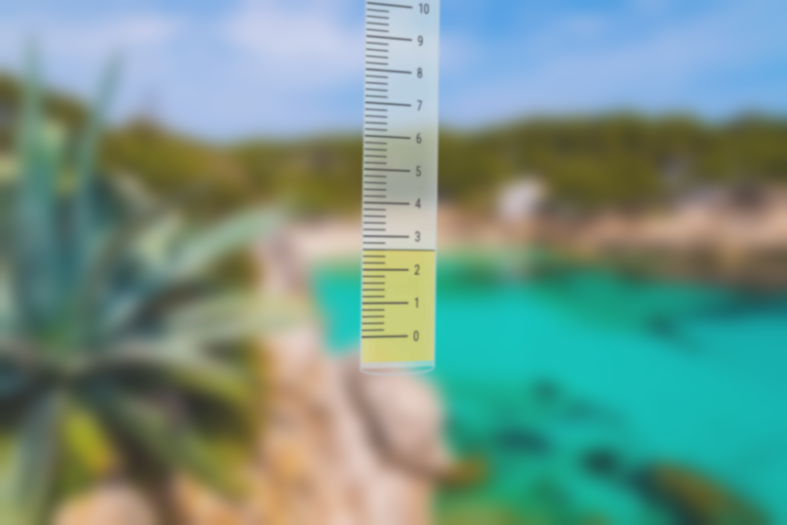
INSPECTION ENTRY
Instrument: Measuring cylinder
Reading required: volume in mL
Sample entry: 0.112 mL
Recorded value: 2.6 mL
